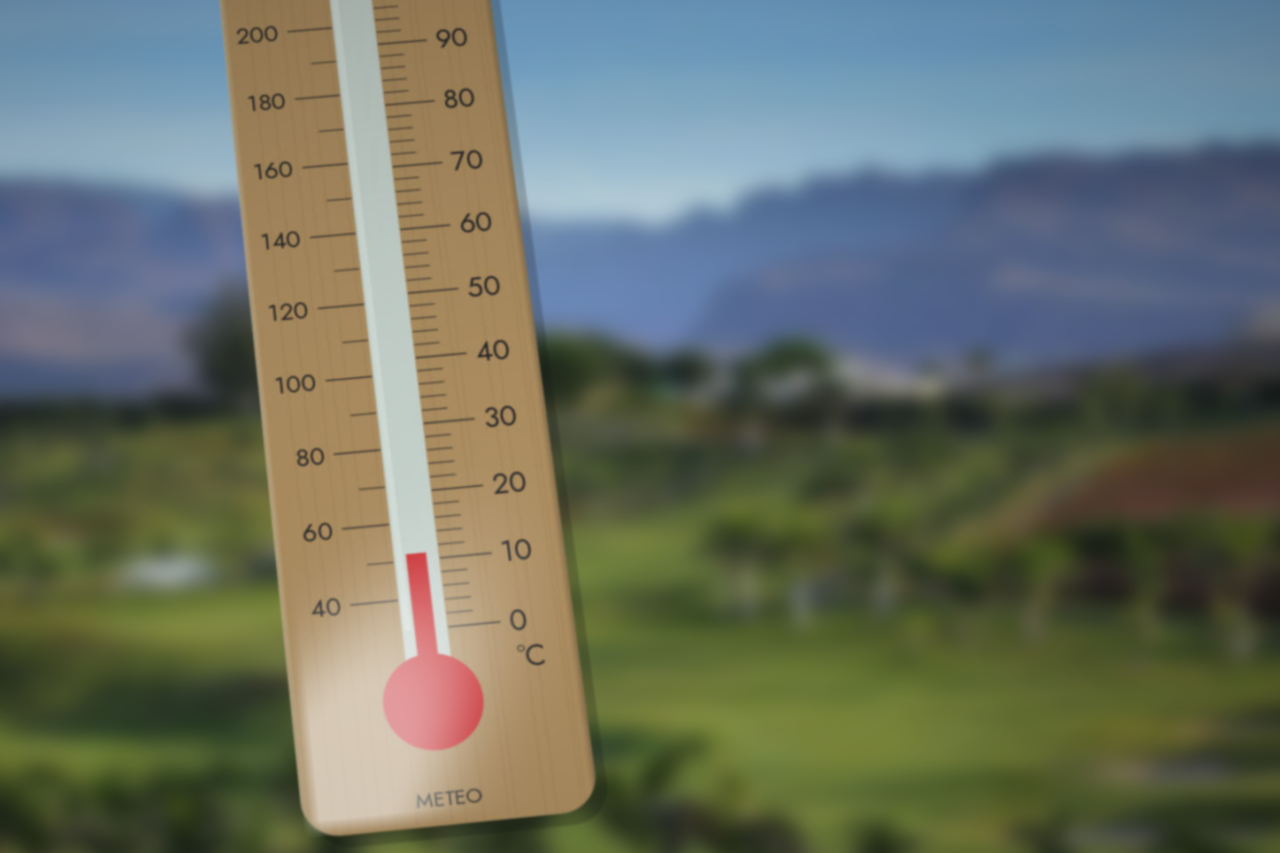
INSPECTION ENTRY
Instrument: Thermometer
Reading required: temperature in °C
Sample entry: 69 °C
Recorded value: 11 °C
